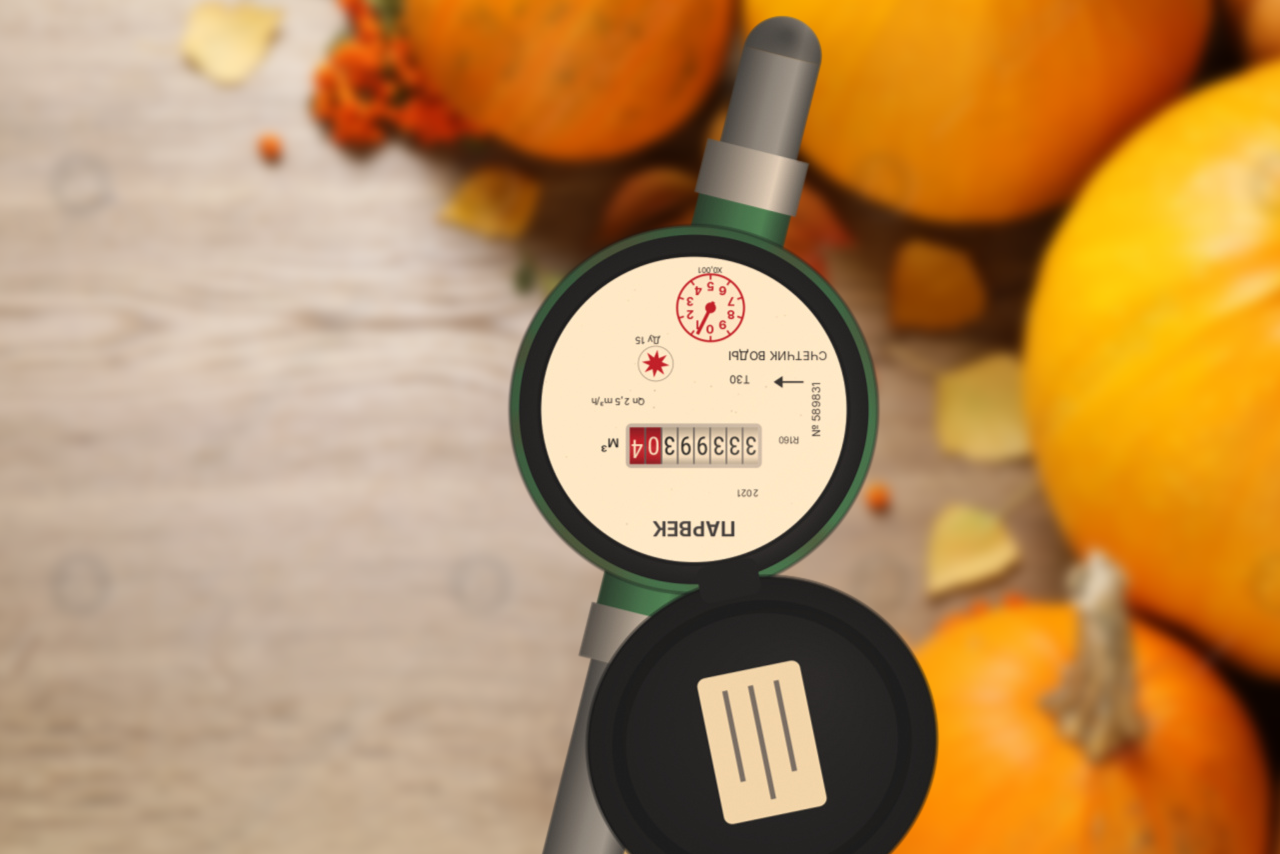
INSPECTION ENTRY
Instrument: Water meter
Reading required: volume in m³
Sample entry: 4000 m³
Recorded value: 333993.040 m³
